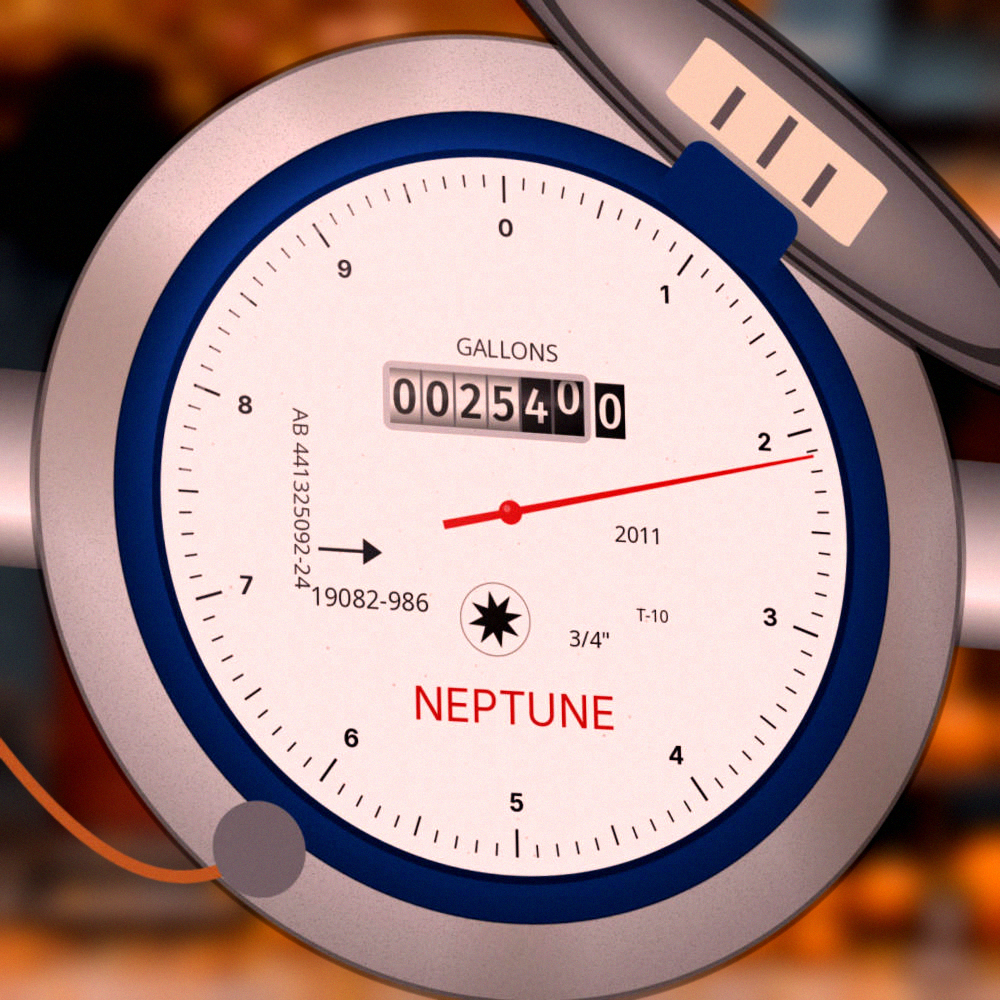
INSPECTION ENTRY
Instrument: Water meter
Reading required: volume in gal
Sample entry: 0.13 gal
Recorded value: 25402.1 gal
